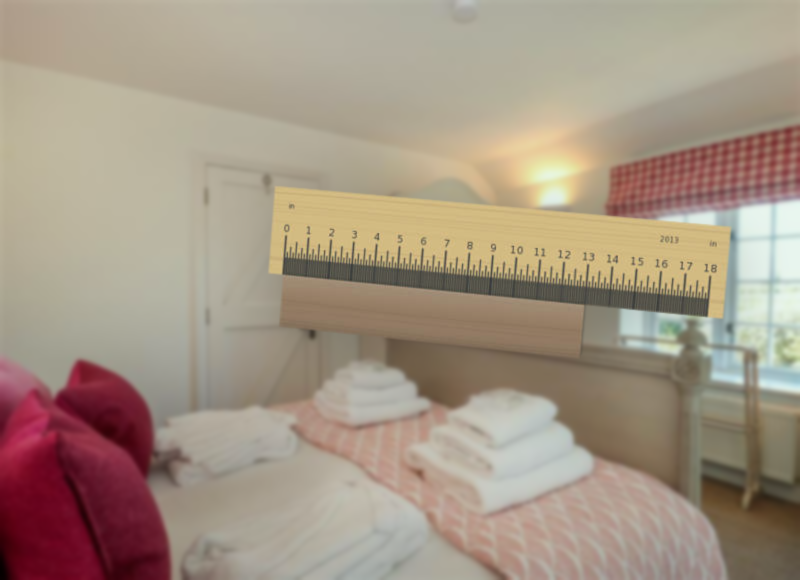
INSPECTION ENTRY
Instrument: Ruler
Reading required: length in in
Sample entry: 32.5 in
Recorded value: 13 in
